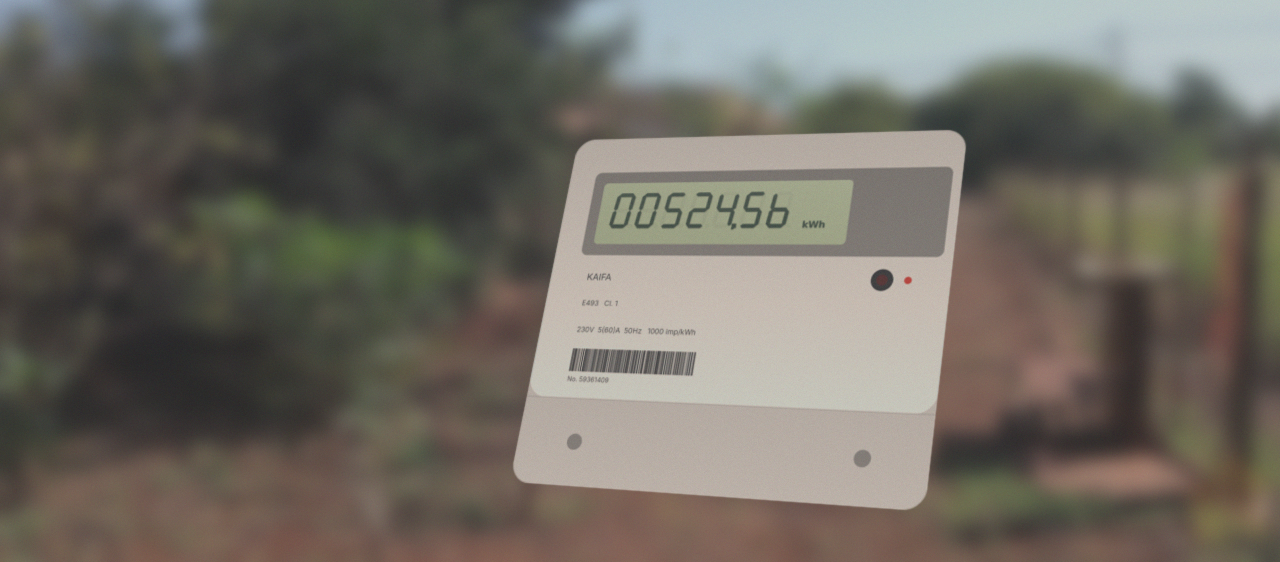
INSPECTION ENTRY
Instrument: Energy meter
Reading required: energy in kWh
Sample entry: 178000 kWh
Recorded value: 524.56 kWh
